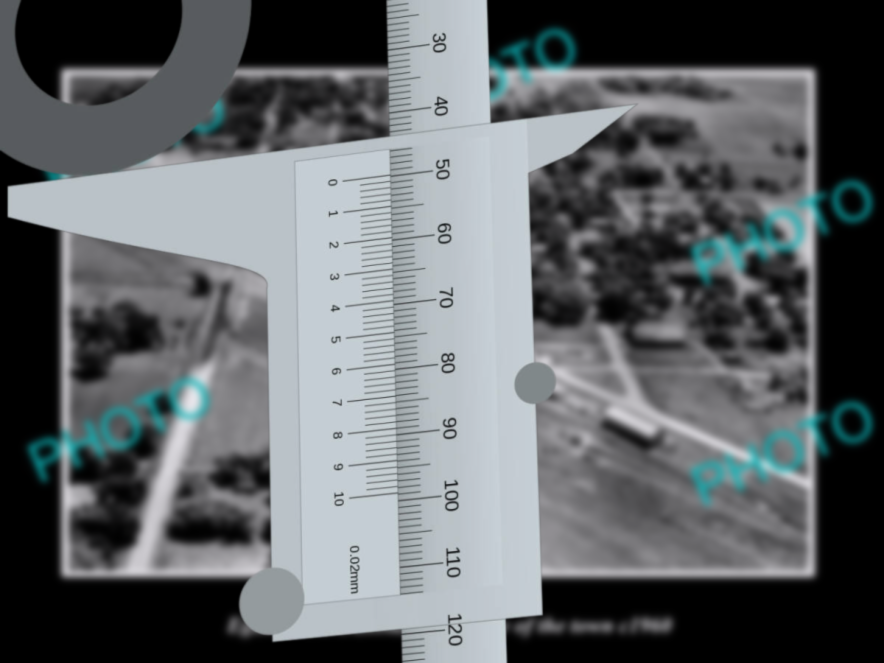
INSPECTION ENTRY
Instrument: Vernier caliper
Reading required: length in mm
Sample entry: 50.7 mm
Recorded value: 49.8 mm
